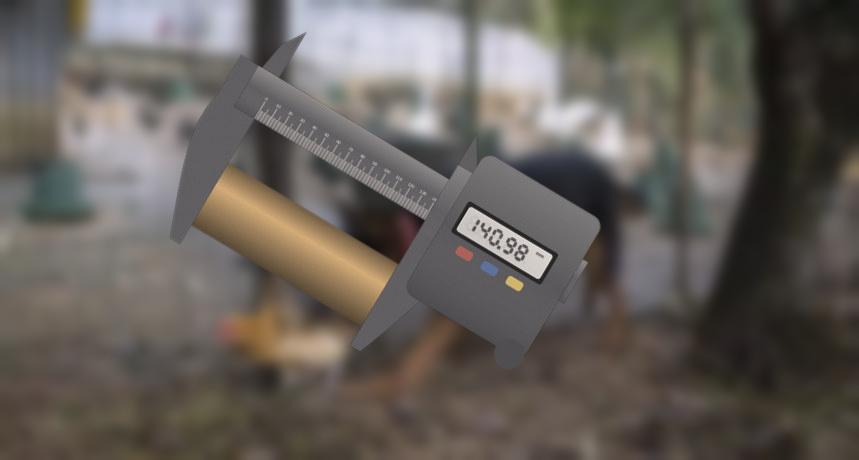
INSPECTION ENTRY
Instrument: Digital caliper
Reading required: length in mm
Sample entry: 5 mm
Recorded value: 140.98 mm
